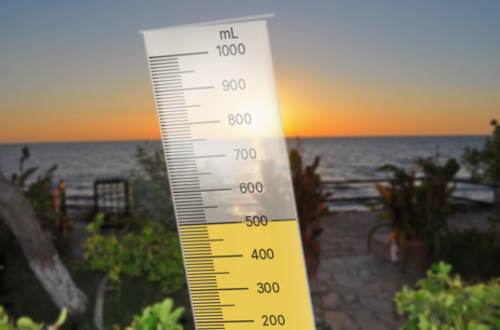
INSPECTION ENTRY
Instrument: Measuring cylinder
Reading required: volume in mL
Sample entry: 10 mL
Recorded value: 500 mL
